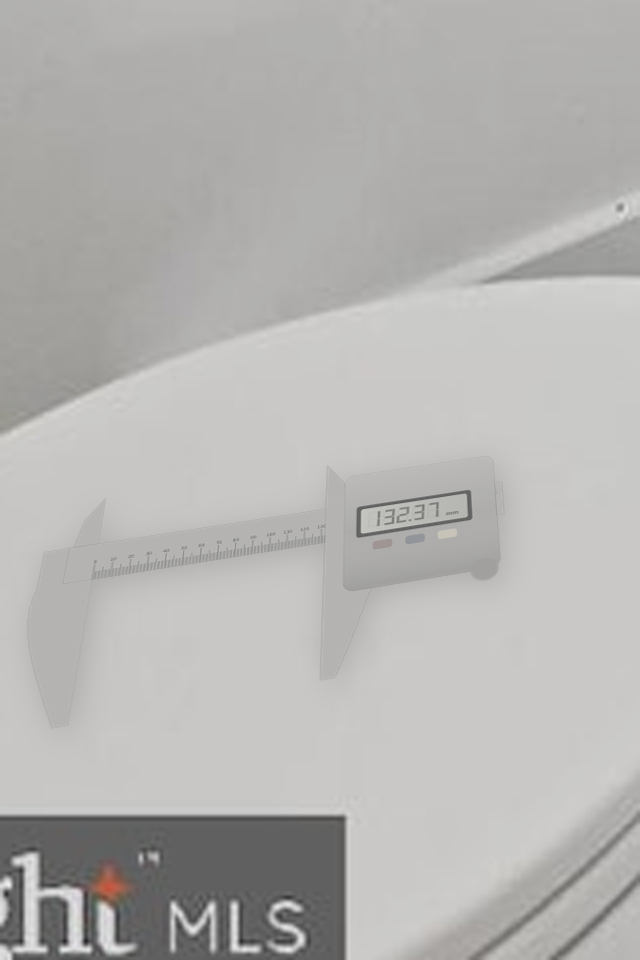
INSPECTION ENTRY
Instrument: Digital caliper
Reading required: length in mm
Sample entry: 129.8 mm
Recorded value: 132.37 mm
